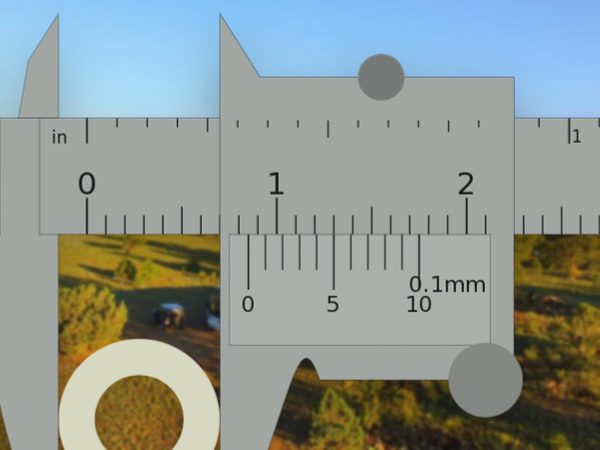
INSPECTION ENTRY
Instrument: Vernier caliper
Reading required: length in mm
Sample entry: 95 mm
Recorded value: 8.5 mm
